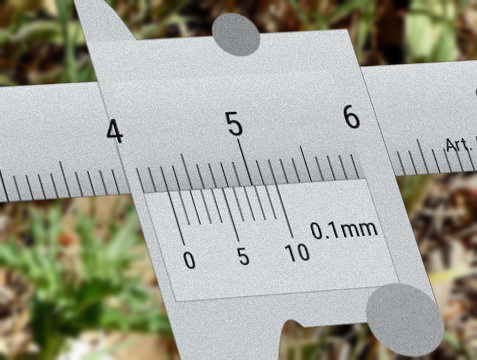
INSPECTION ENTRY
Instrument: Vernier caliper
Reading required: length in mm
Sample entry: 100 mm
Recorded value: 43.0 mm
